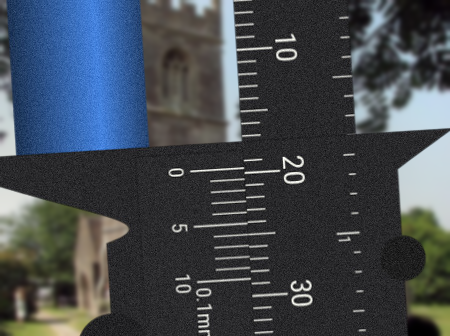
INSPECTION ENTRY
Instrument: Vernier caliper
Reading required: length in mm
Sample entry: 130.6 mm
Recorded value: 19.6 mm
